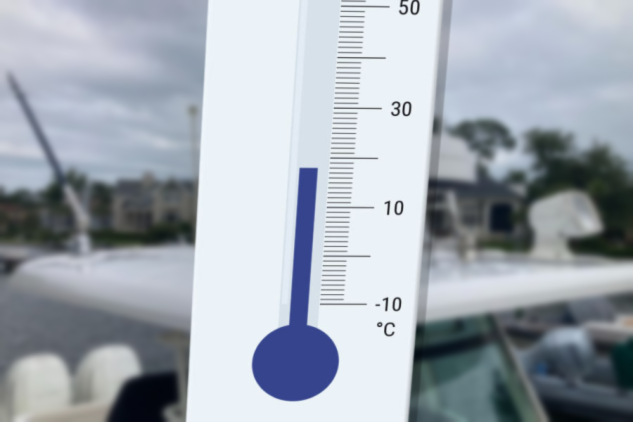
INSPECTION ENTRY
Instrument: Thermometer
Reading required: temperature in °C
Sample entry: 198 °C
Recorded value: 18 °C
